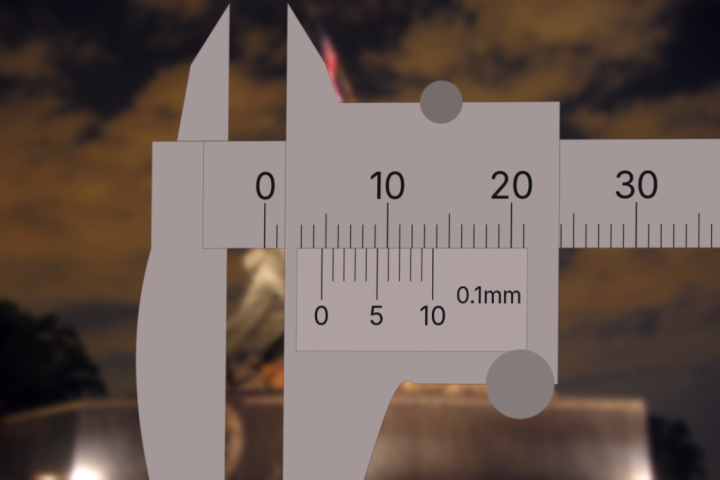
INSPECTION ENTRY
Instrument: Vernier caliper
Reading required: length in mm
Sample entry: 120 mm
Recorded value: 4.7 mm
